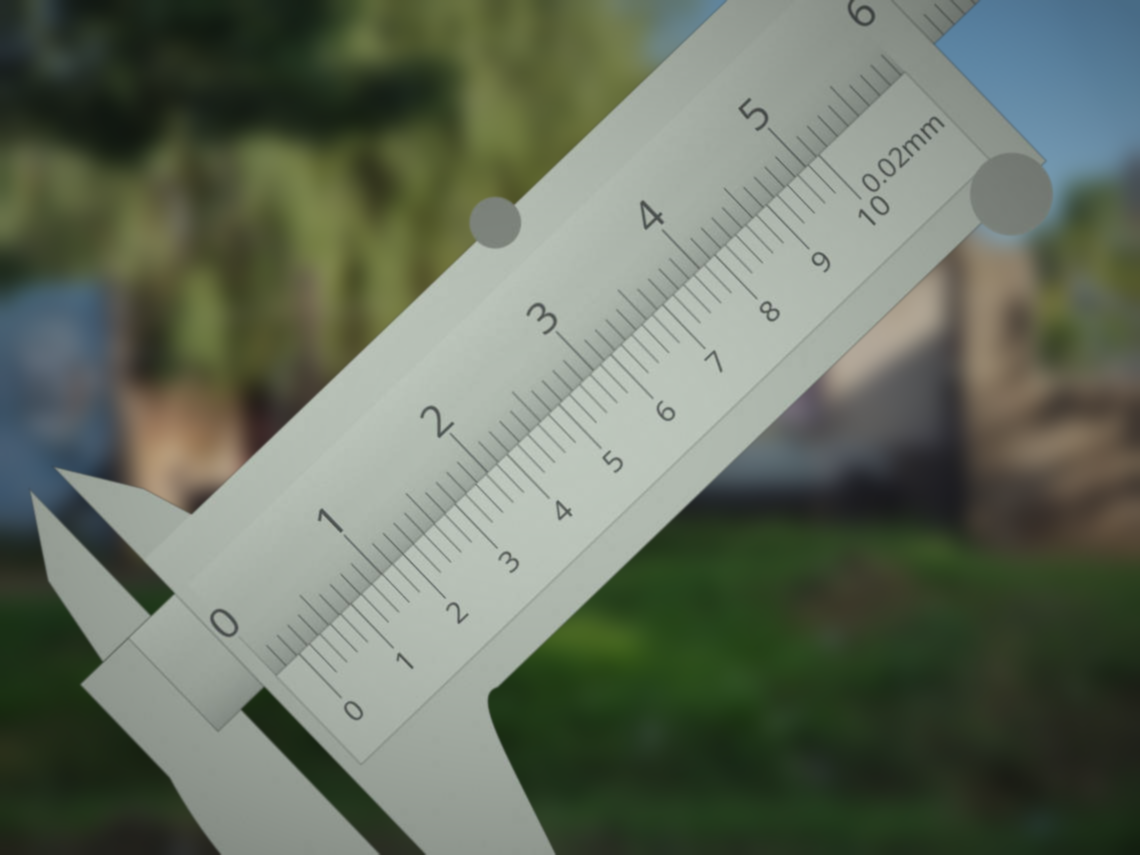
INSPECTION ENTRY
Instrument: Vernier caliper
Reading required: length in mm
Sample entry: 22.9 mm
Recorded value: 2.2 mm
